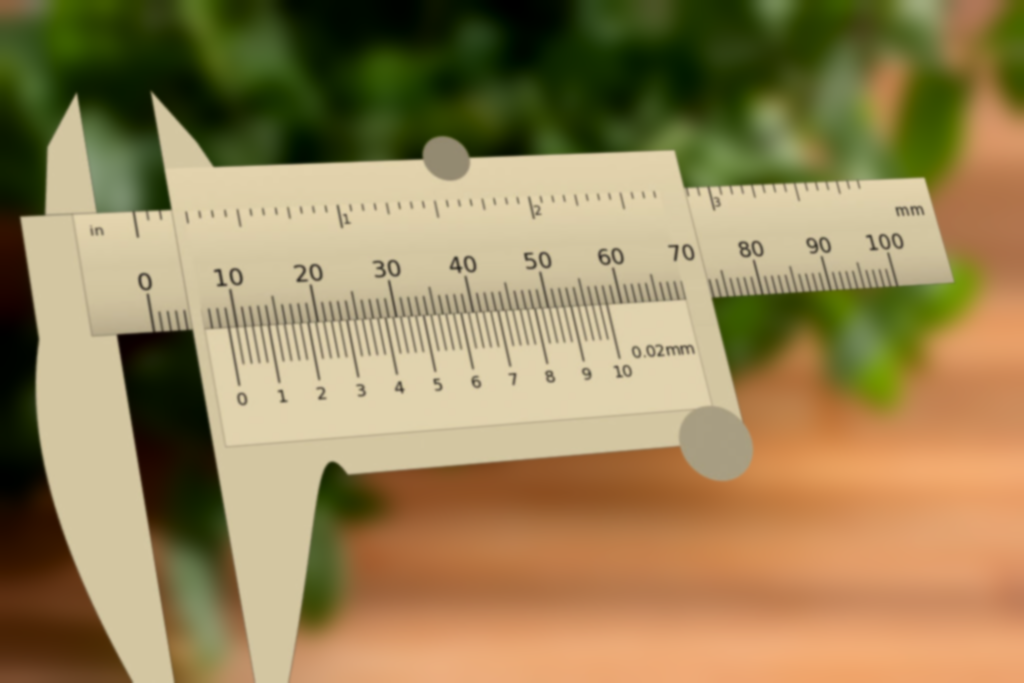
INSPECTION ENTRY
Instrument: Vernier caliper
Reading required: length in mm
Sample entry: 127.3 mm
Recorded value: 9.0 mm
